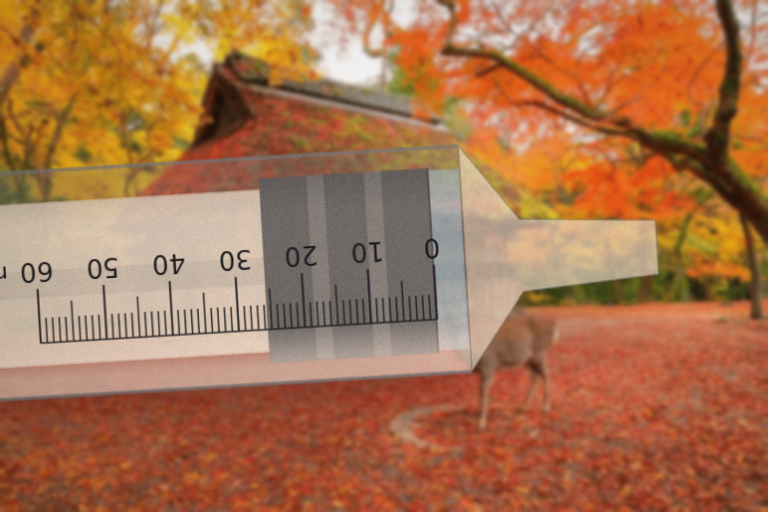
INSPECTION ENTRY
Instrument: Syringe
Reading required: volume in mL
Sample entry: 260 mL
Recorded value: 0 mL
